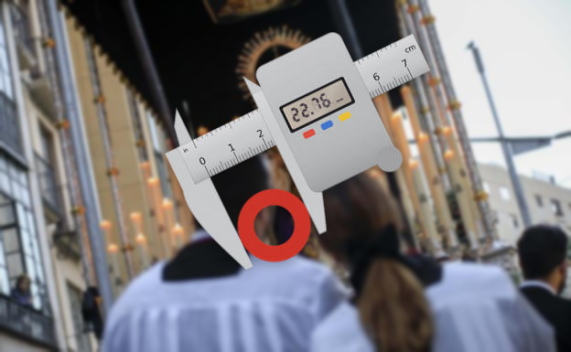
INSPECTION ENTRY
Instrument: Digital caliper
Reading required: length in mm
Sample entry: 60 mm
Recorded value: 22.76 mm
